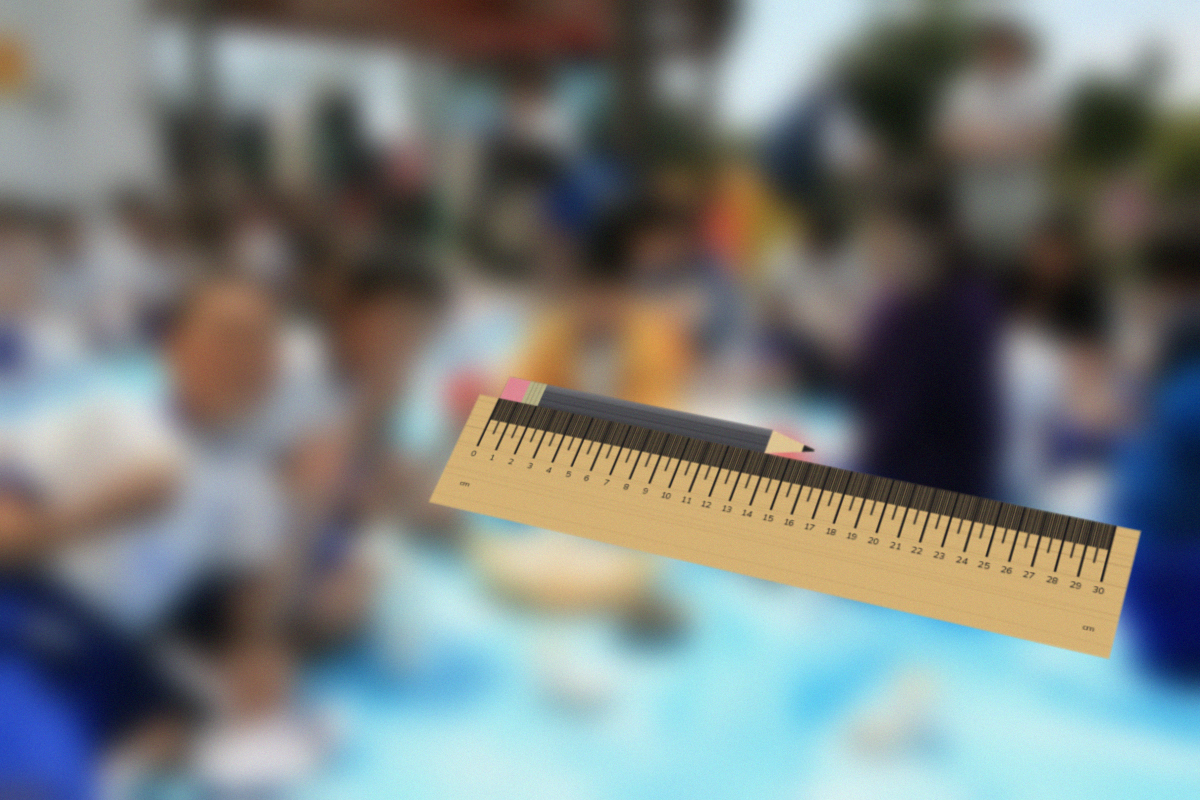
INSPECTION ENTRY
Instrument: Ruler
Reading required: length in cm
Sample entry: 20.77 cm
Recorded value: 16 cm
